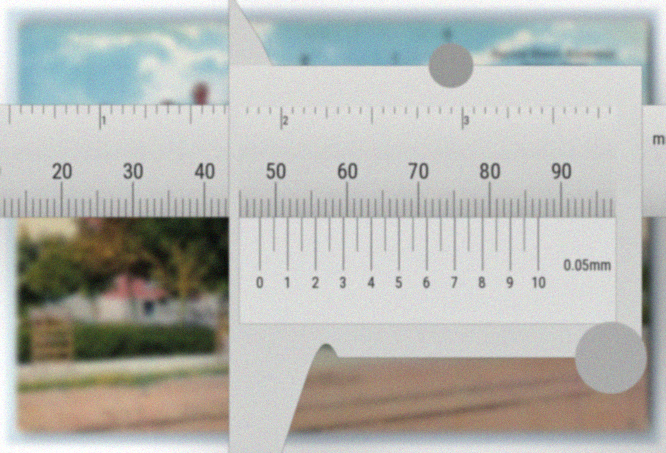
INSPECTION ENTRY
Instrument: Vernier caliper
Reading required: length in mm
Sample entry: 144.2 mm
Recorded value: 47.8 mm
